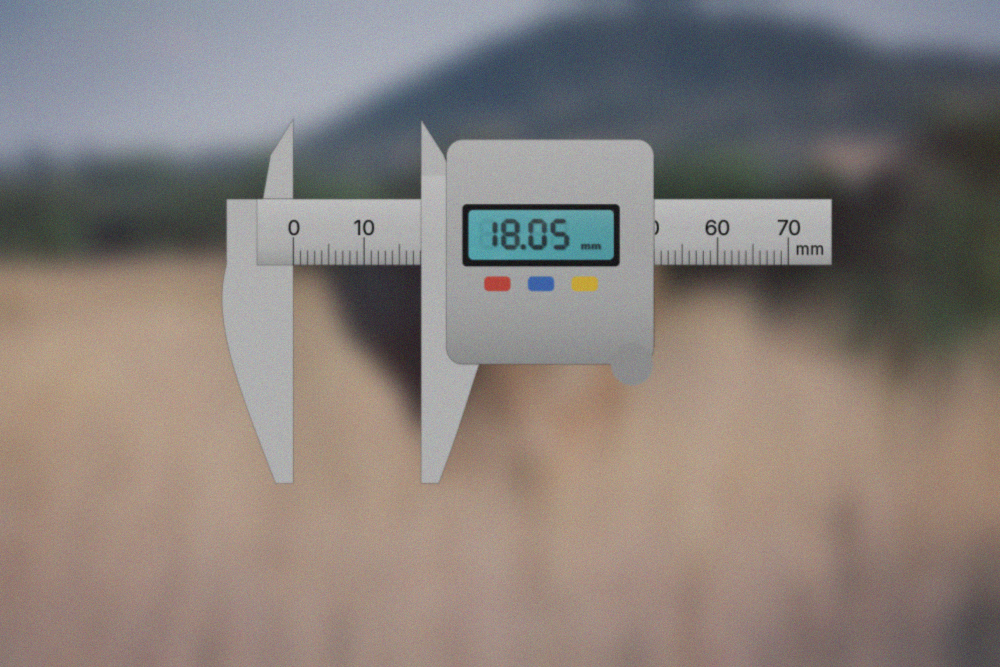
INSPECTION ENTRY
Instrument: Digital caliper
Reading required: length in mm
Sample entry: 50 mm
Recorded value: 18.05 mm
